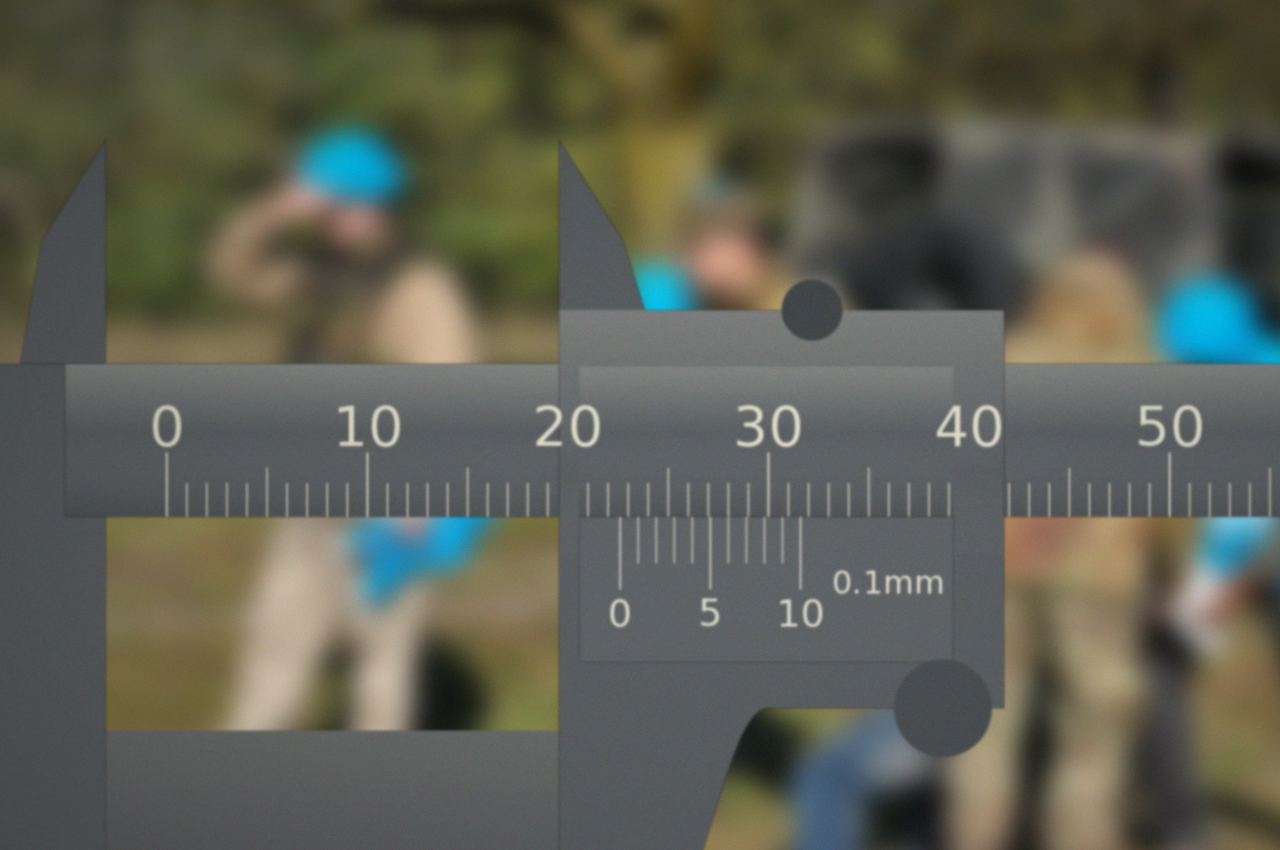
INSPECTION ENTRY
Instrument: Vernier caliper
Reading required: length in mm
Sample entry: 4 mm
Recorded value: 22.6 mm
